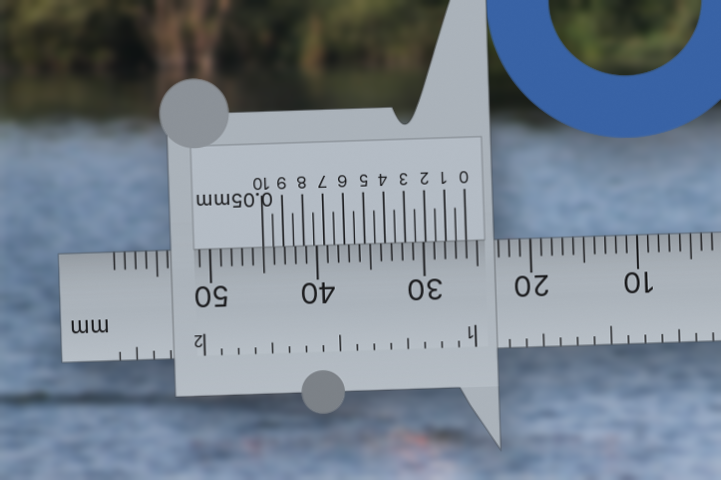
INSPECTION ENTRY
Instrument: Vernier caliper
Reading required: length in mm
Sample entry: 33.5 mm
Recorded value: 26.0 mm
